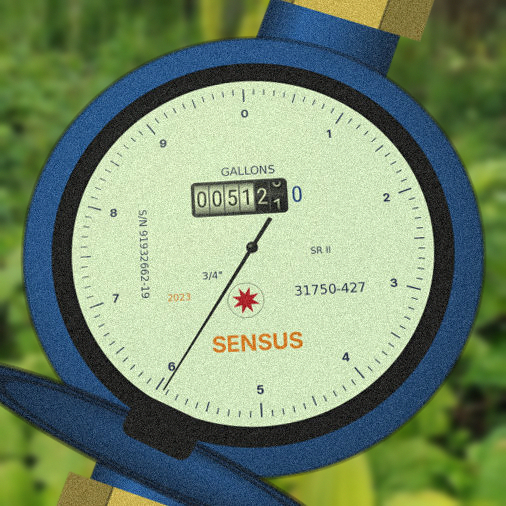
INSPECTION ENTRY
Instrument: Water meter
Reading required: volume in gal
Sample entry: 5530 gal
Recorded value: 51205.9 gal
